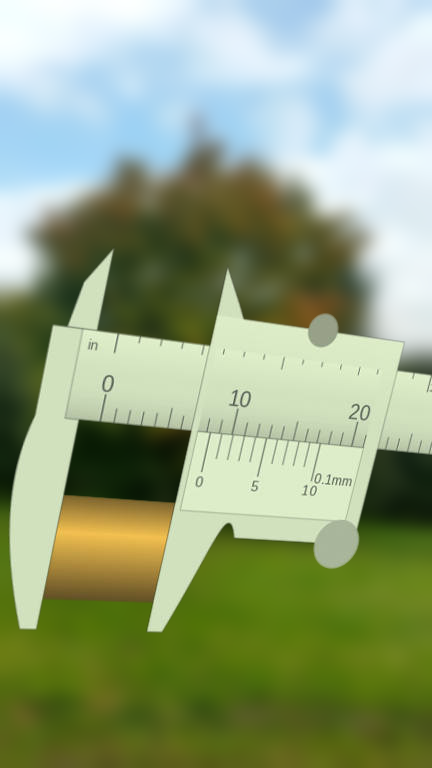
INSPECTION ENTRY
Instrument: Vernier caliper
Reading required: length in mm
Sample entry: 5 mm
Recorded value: 8.3 mm
